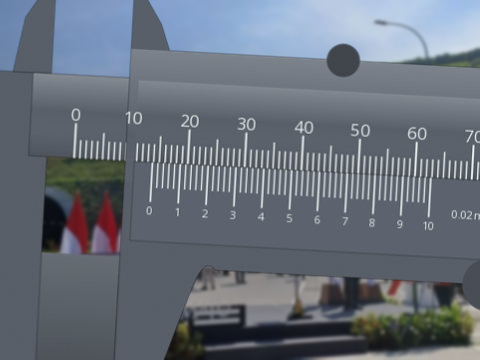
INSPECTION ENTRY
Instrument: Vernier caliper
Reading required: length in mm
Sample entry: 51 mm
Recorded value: 13.8 mm
